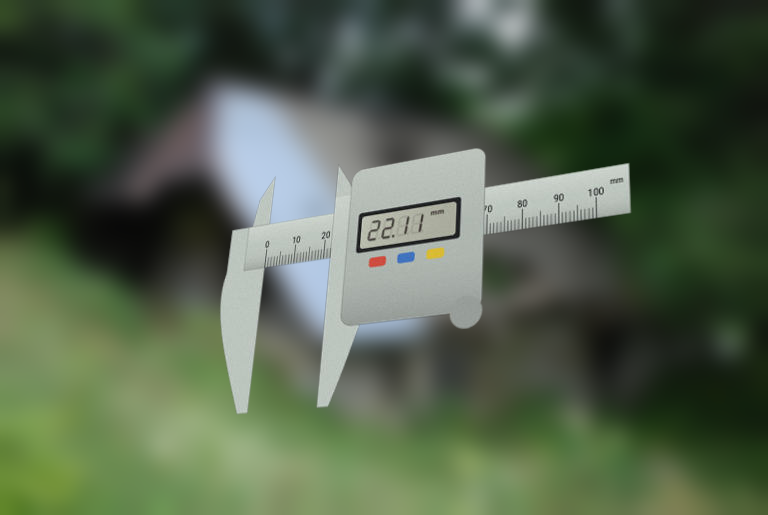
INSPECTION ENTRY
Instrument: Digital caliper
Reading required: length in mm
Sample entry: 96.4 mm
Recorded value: 22.11 mm
